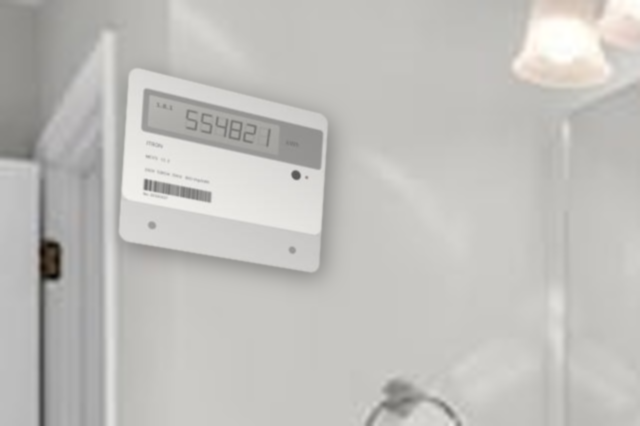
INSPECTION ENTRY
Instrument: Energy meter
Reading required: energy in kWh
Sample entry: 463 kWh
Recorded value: 554821 kWh
